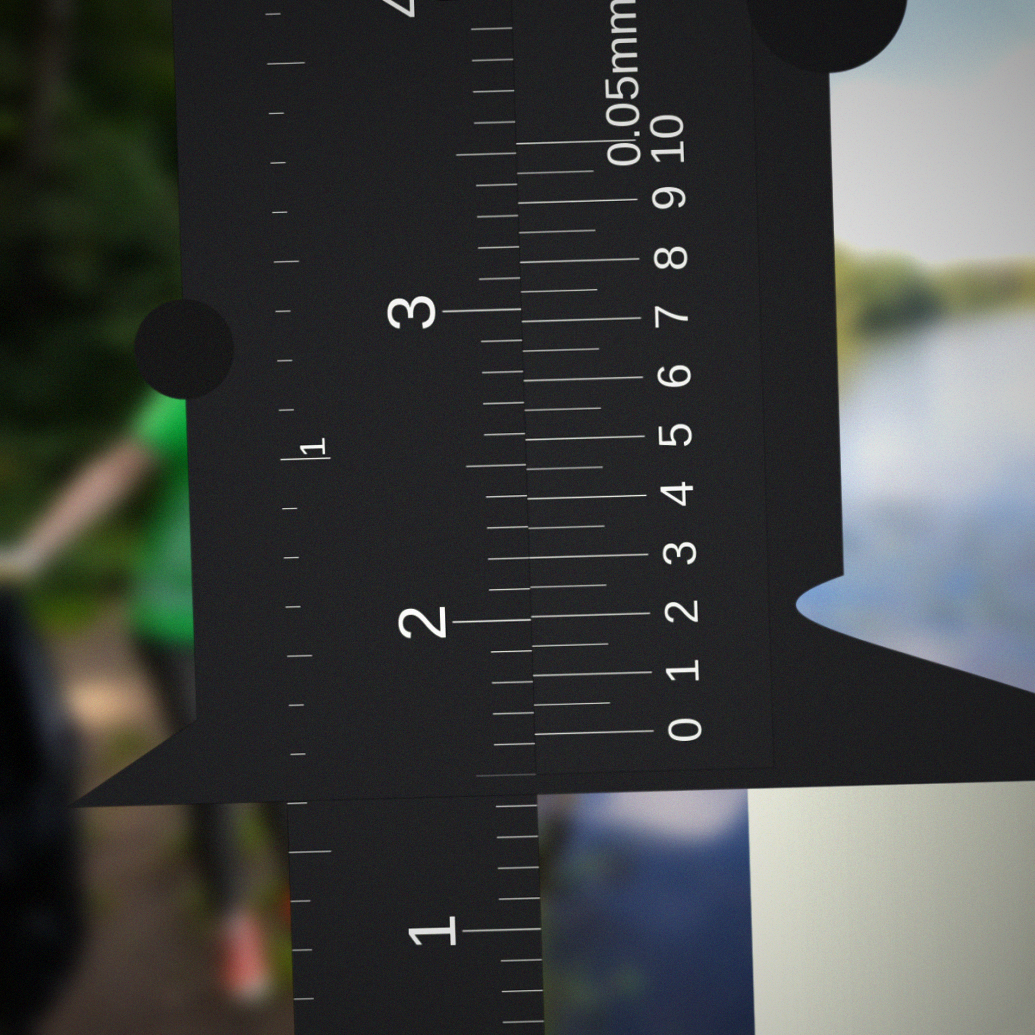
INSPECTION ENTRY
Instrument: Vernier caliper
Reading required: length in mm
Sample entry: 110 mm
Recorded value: 16.30 mm
